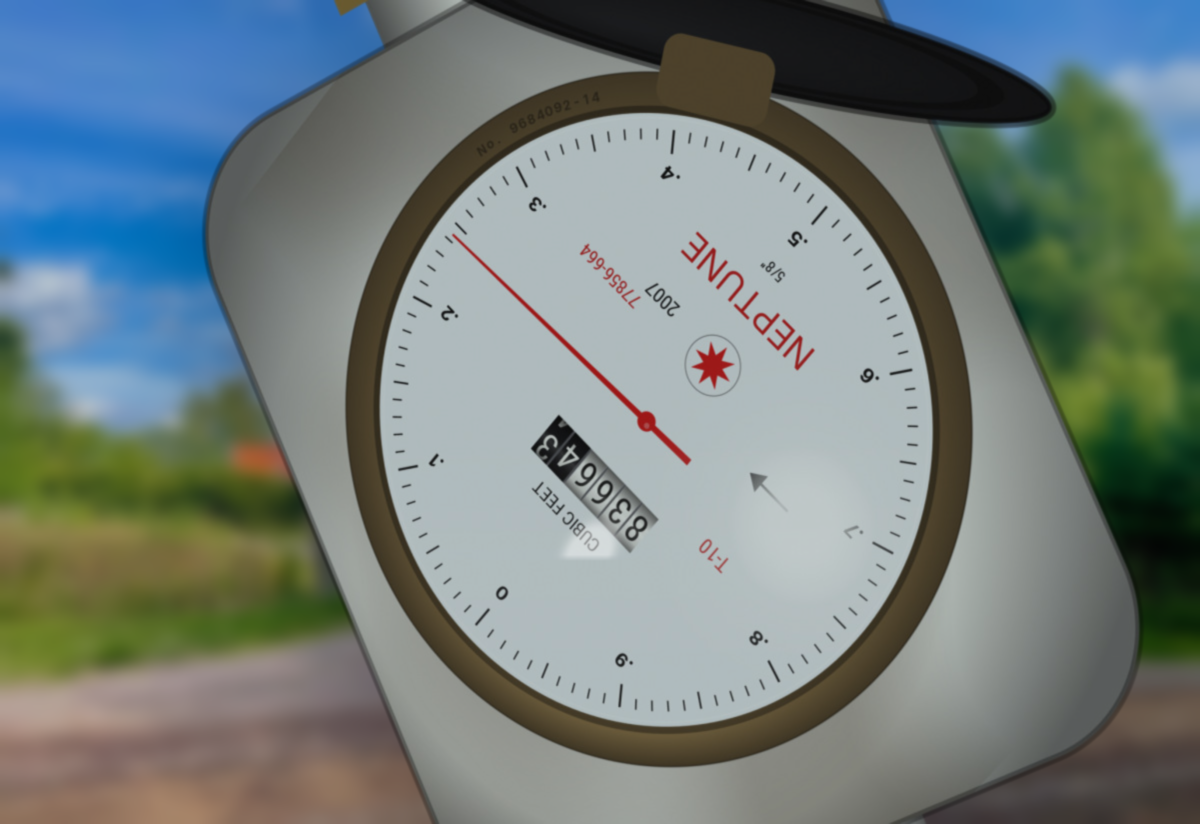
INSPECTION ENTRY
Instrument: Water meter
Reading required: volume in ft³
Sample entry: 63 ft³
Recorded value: 836643.24 ft³
